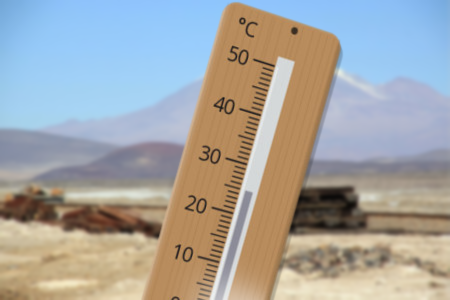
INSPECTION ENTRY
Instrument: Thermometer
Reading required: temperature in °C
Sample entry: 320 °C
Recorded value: 25 °C
